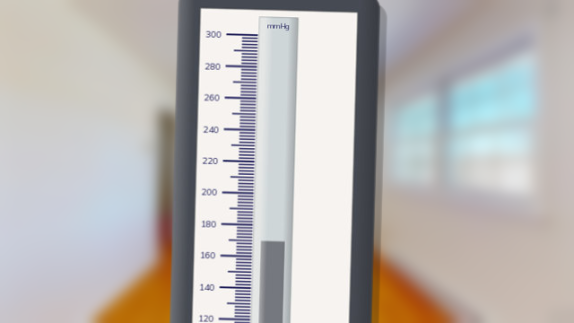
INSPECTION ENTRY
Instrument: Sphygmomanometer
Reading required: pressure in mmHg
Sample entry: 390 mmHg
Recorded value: 170 mmHg
